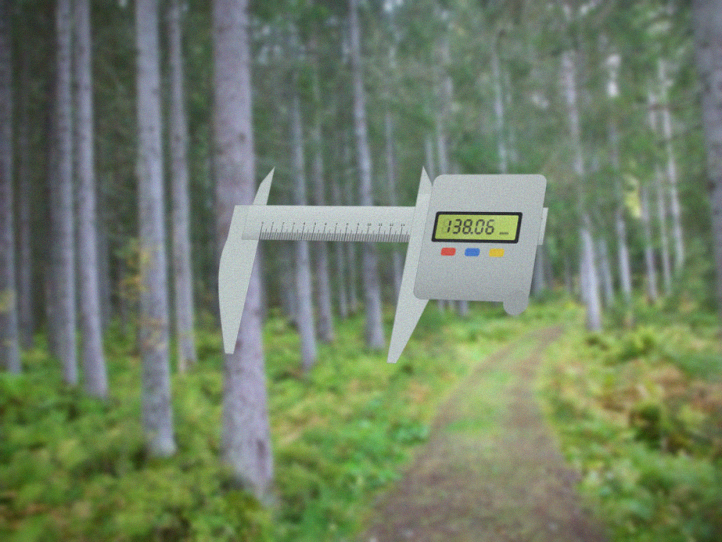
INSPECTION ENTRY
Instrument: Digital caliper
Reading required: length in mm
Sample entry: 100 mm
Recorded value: 138.06 mm
